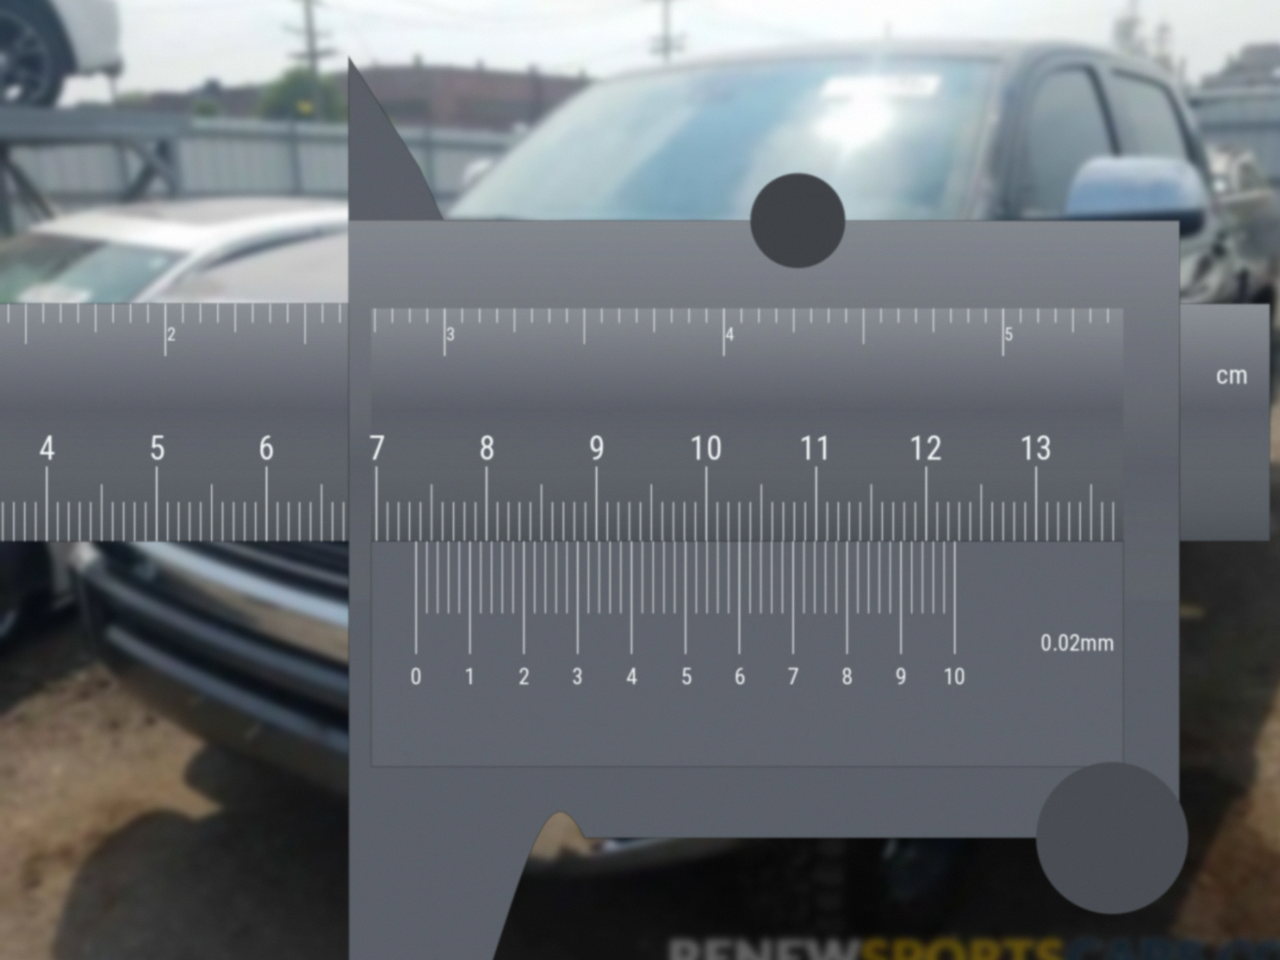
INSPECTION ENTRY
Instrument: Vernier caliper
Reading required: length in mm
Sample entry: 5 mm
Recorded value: 73.6 mm
